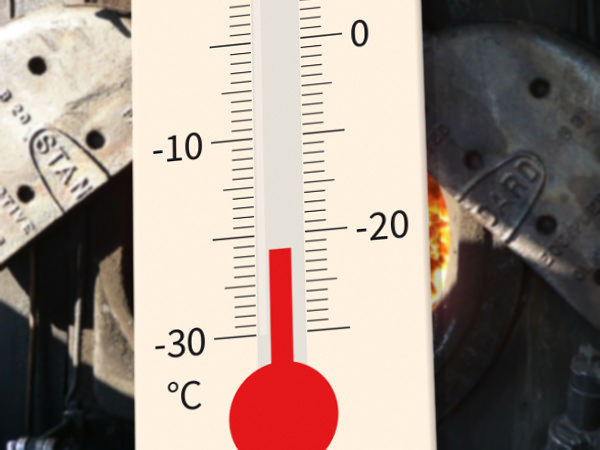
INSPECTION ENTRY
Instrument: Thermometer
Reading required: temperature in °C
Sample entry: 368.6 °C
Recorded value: -21.5 °C
